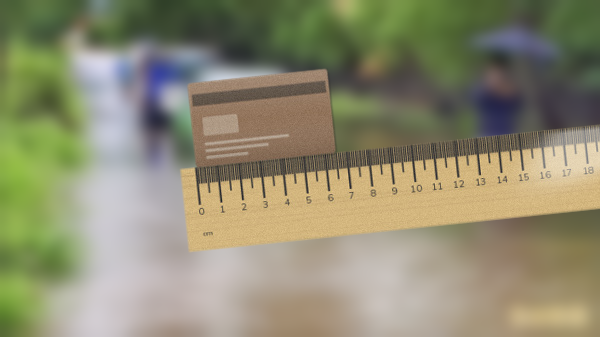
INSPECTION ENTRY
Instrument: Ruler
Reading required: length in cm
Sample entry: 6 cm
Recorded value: 6.5 cm
